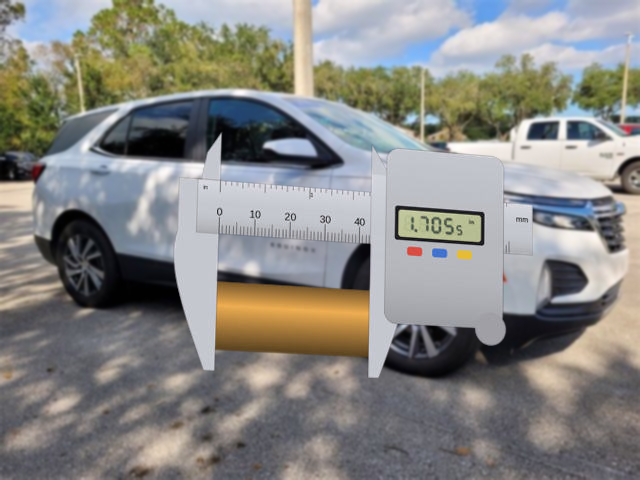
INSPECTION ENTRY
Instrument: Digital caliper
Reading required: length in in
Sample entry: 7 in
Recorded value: 1.7055 in
